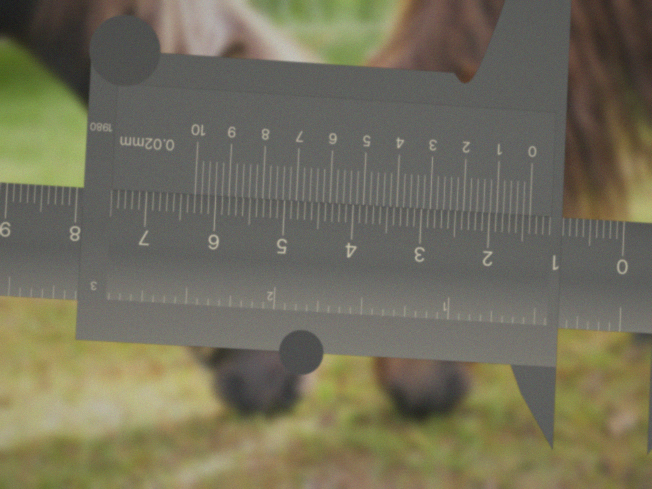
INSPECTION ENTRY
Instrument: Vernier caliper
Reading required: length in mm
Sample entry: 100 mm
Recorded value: 14.0 mm
